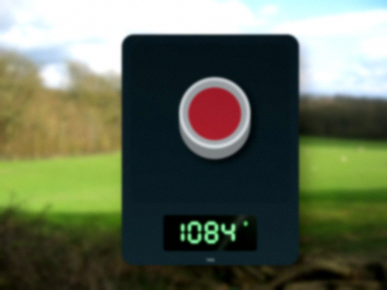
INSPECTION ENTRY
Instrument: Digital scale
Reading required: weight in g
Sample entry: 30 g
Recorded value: 1084 g
